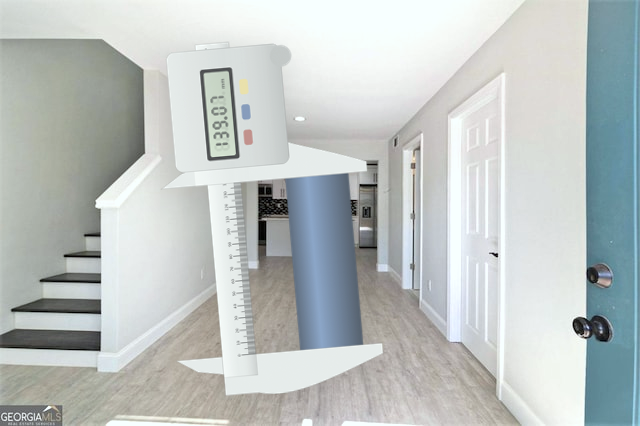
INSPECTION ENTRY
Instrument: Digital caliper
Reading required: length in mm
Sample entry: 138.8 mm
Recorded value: 139.07 mm
